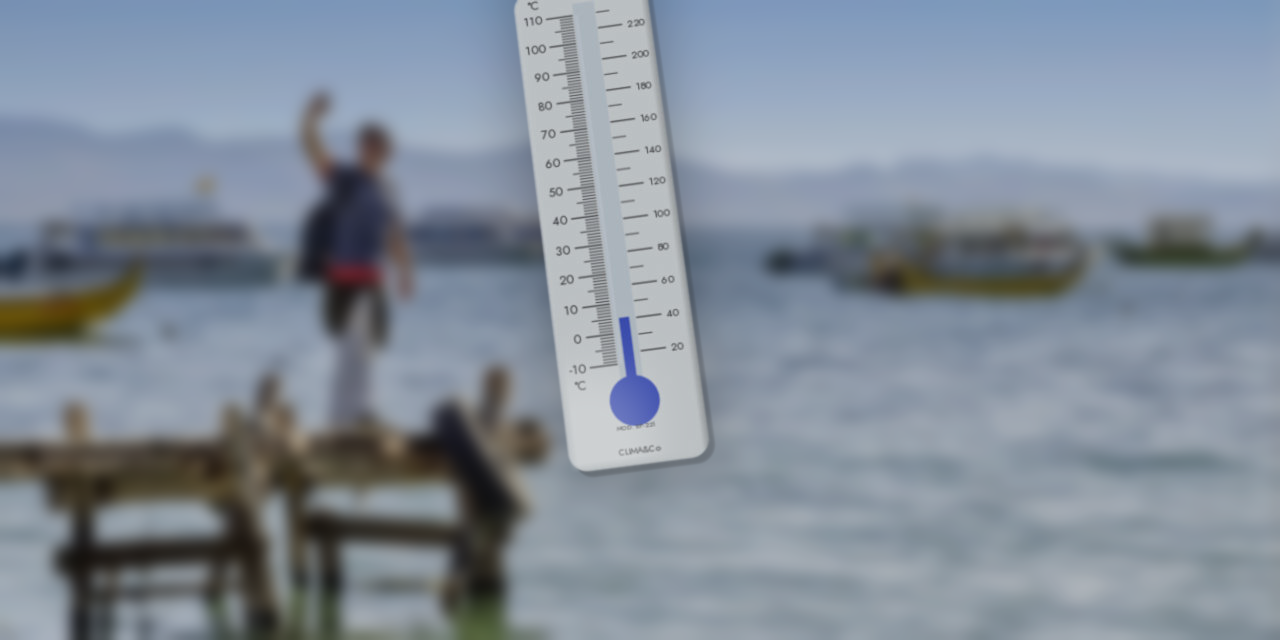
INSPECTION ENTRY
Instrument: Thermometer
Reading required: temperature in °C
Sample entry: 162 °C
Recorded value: 5 °C
